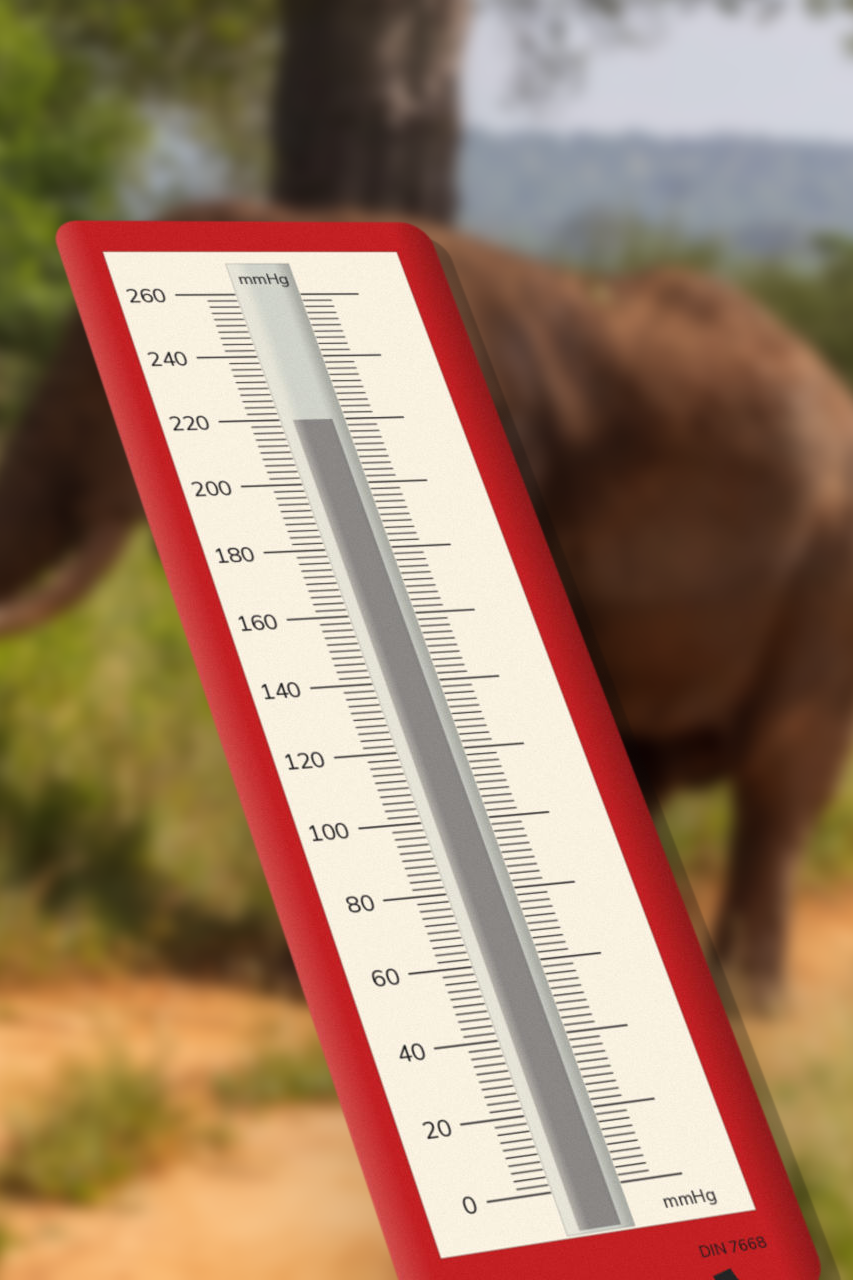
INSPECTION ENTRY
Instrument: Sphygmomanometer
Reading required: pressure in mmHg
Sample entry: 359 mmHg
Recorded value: 220 mmHg
